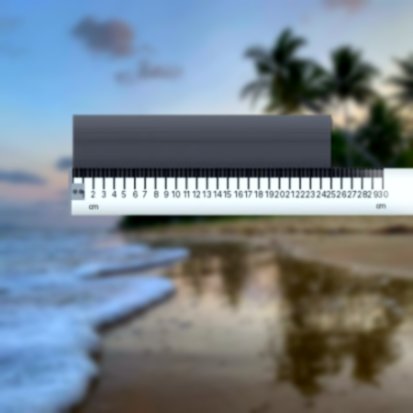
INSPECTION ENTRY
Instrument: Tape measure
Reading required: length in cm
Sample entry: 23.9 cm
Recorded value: 25 cm
